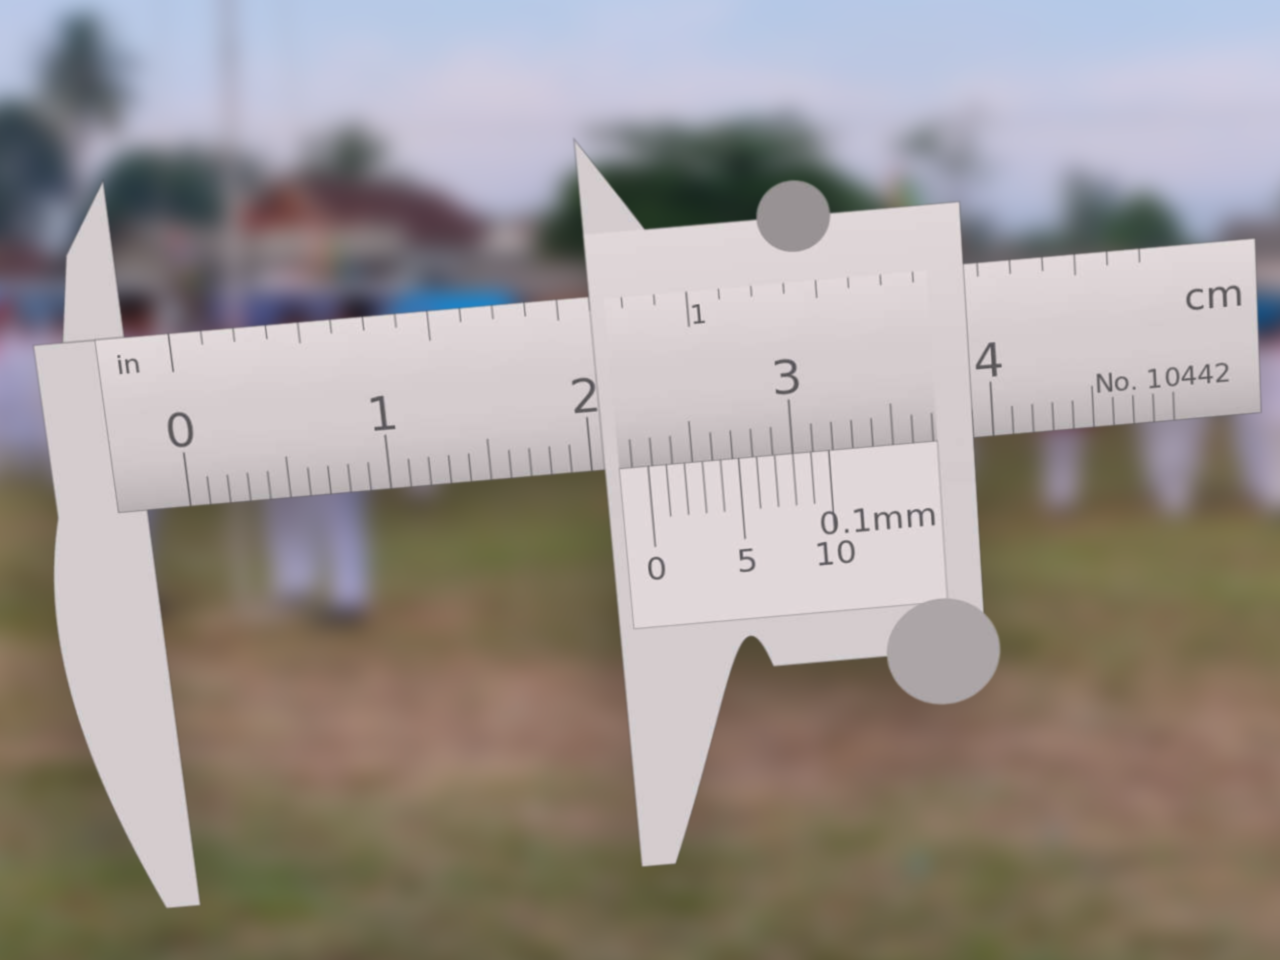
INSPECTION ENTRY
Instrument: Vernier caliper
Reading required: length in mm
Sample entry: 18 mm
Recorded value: 22.8 mm
